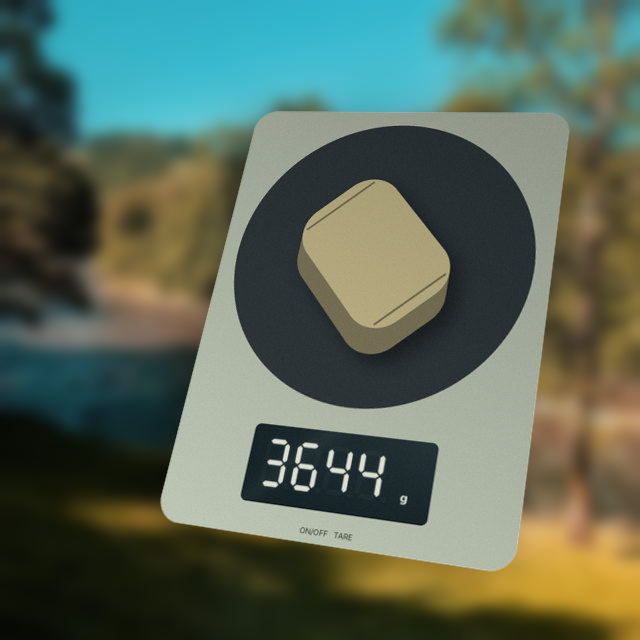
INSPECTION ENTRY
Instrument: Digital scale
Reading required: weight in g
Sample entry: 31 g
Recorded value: 3644 g
